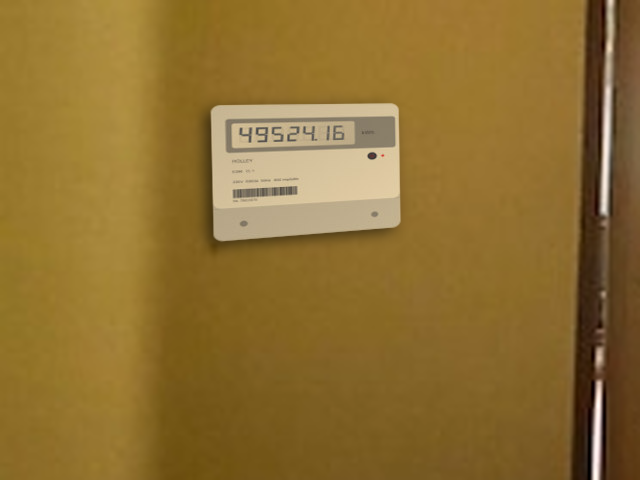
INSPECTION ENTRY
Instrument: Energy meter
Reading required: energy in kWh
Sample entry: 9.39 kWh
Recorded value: 49524.16 kWh
